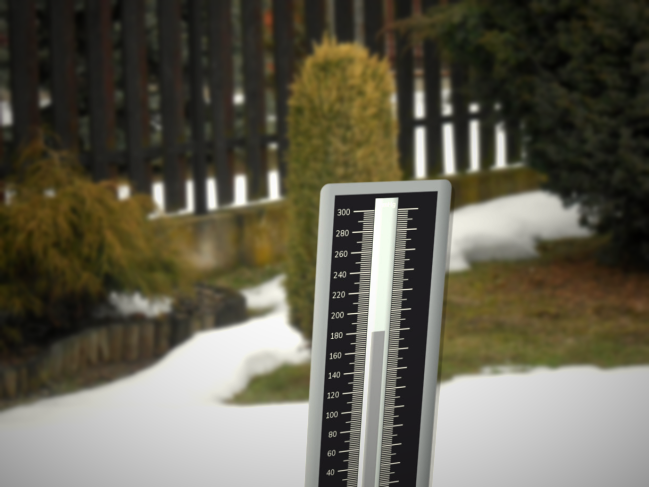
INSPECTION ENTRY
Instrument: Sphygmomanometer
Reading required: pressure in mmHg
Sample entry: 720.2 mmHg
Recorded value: 180 mmHg
